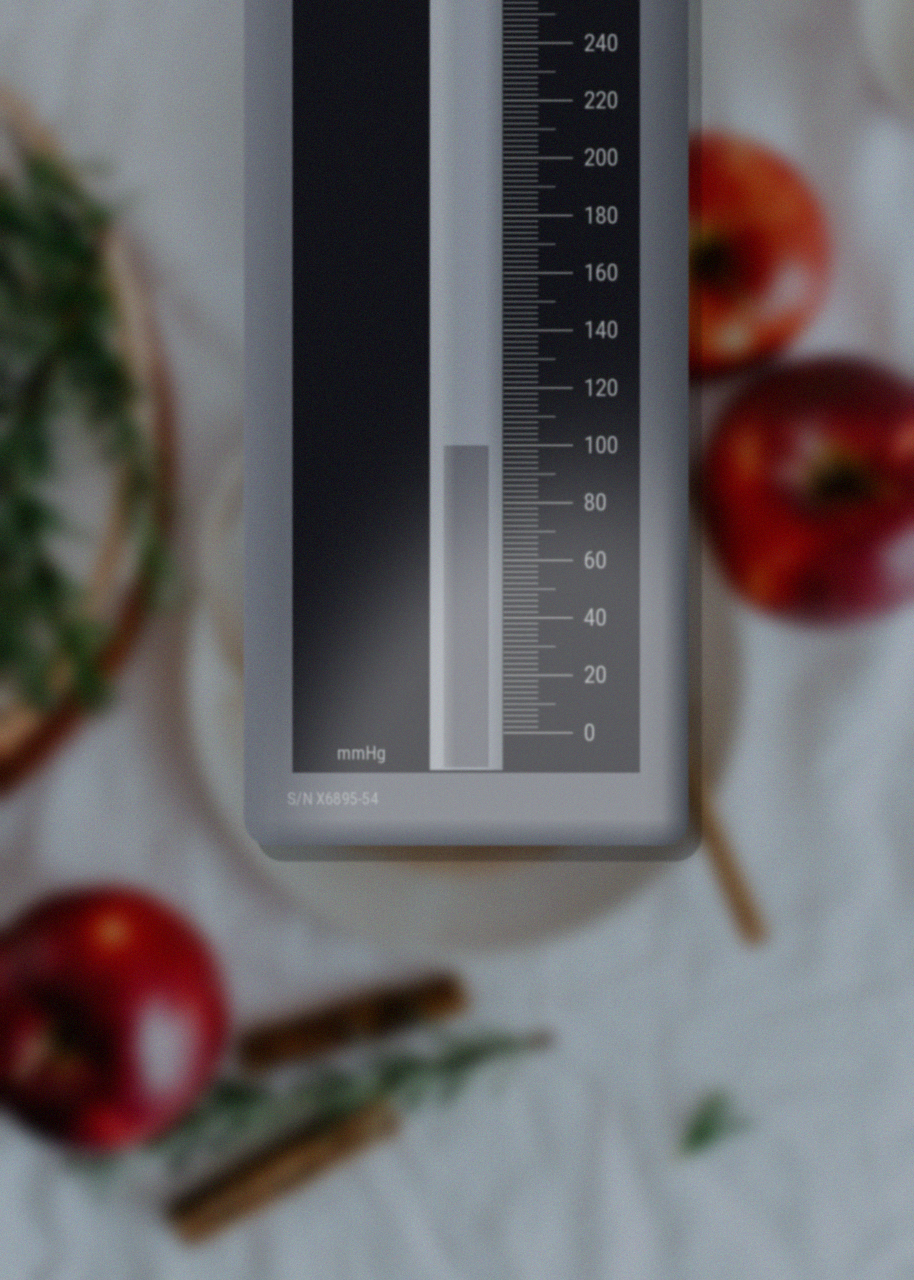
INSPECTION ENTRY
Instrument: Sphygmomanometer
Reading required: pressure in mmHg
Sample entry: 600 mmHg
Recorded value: 100 mmHg
